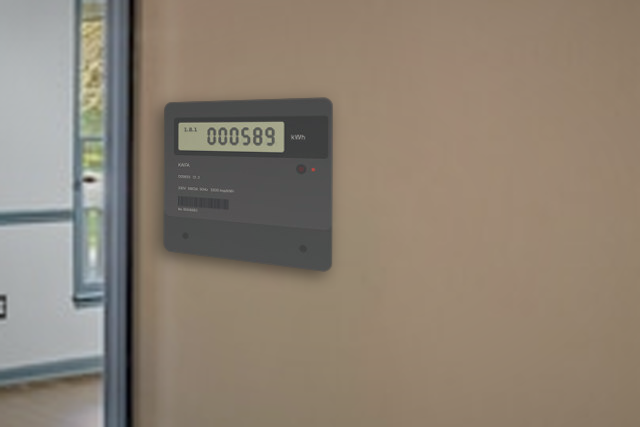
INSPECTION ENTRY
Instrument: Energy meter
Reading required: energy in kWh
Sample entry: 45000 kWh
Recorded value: 589 kWh
